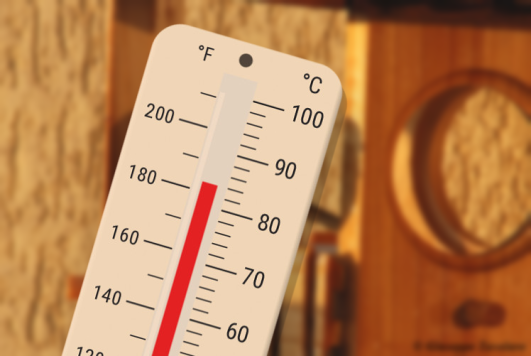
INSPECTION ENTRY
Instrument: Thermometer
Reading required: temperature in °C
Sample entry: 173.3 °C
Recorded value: 84 °C
